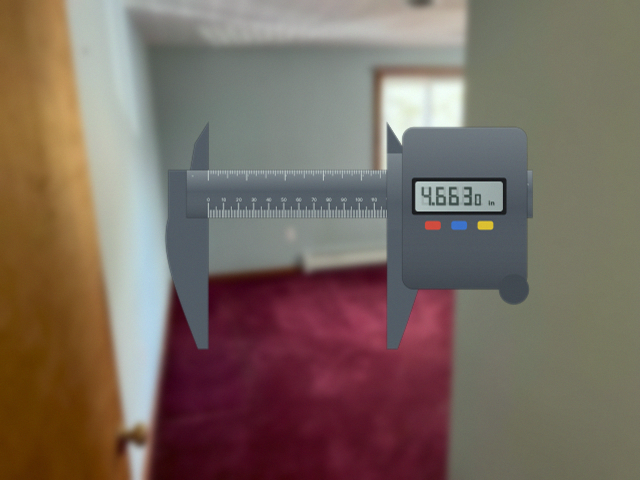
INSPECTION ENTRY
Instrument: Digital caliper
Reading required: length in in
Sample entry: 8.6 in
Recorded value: 4.6630 in
